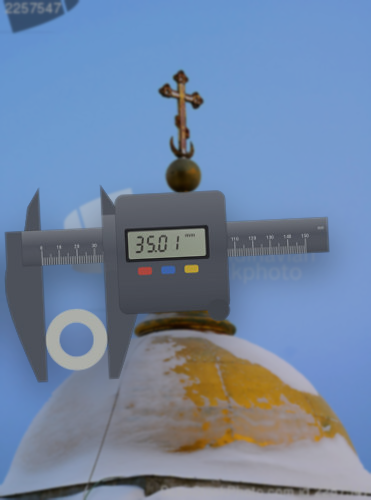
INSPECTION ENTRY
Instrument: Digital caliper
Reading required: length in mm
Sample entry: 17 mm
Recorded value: 35.01 mm
